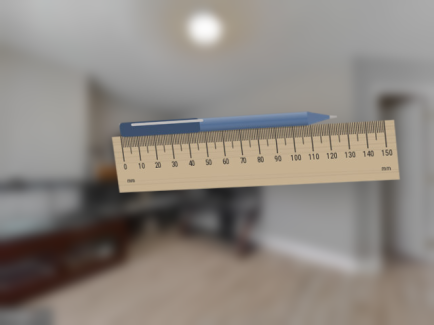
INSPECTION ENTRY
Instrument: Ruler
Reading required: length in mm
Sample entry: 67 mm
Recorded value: 125 mm
